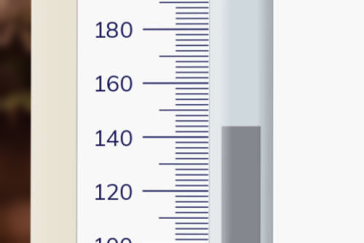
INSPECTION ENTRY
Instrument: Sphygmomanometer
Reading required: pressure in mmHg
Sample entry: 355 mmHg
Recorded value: 144 mmHg
